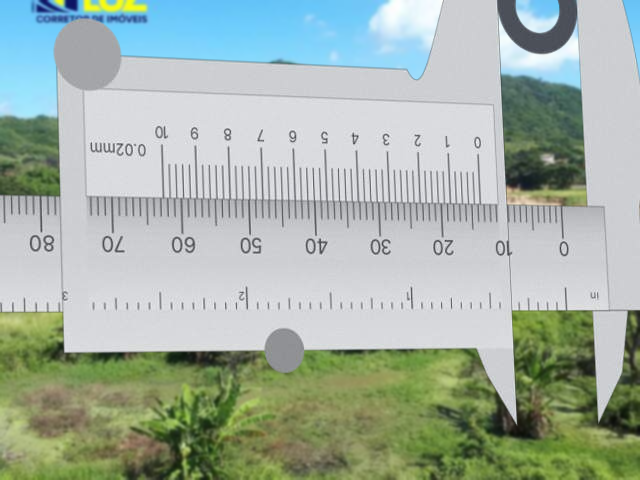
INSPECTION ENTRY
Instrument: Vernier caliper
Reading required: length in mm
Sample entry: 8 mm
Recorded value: 13.6 mm
